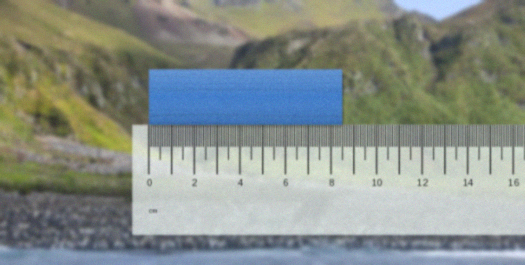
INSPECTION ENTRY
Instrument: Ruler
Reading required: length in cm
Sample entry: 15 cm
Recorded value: 8.5 cm
